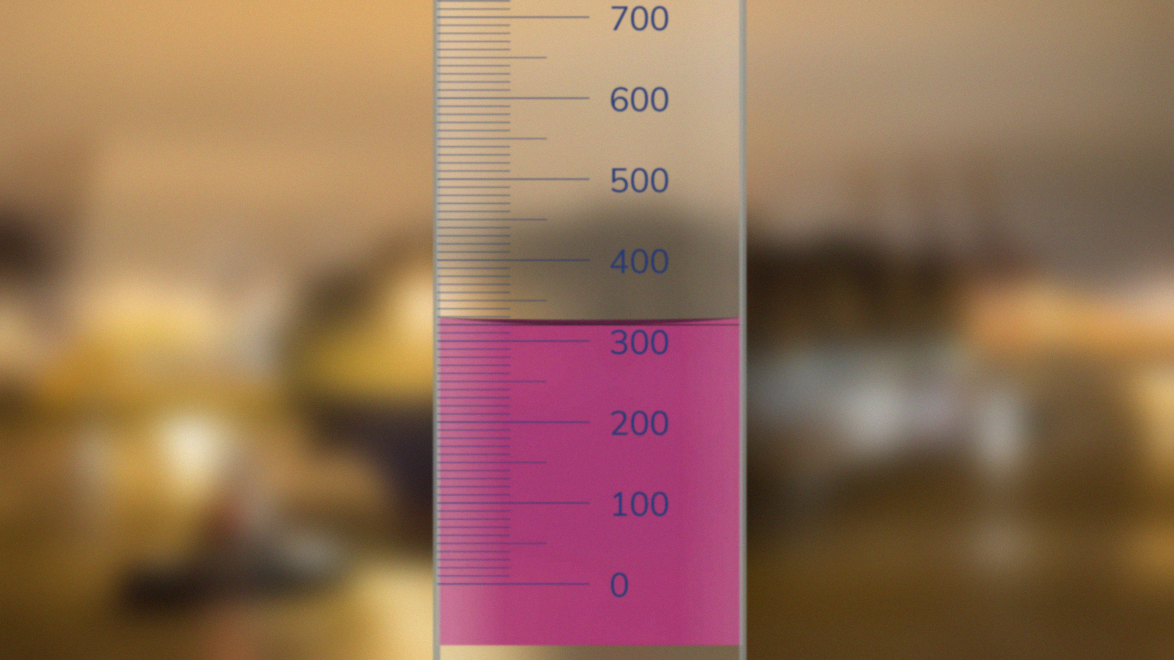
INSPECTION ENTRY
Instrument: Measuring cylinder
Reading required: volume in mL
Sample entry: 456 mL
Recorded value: 320 mL
